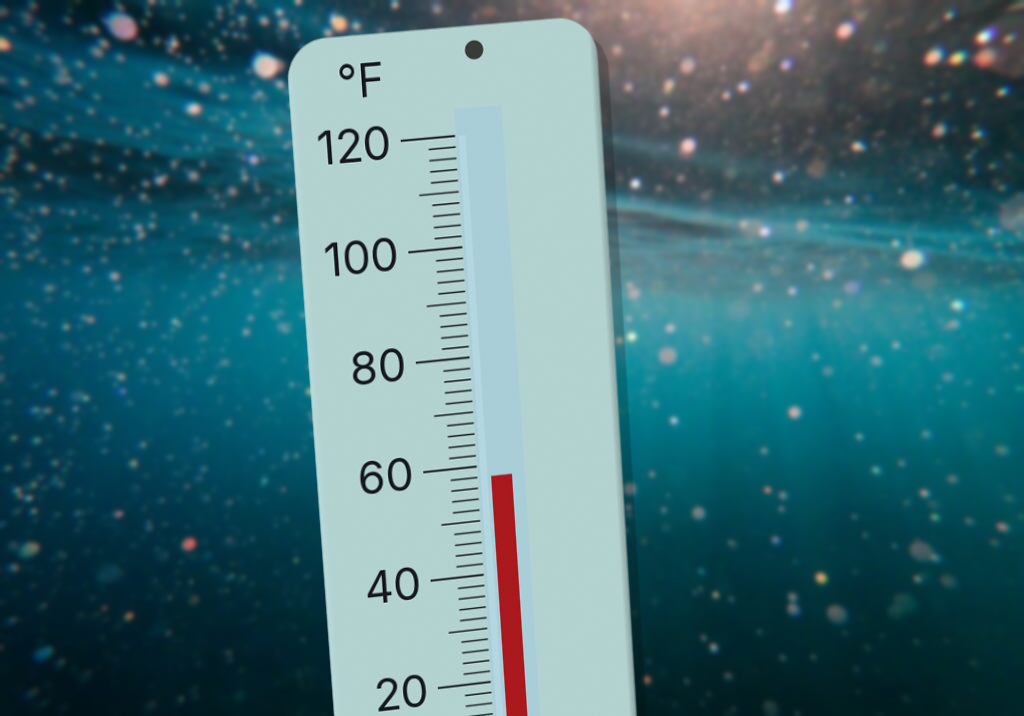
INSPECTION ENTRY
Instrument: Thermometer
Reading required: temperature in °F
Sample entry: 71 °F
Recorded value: 58 °F
